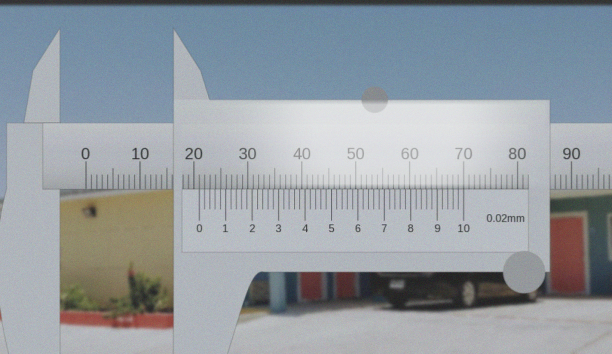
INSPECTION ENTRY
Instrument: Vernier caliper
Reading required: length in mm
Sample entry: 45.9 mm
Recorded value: 21.0 mm
